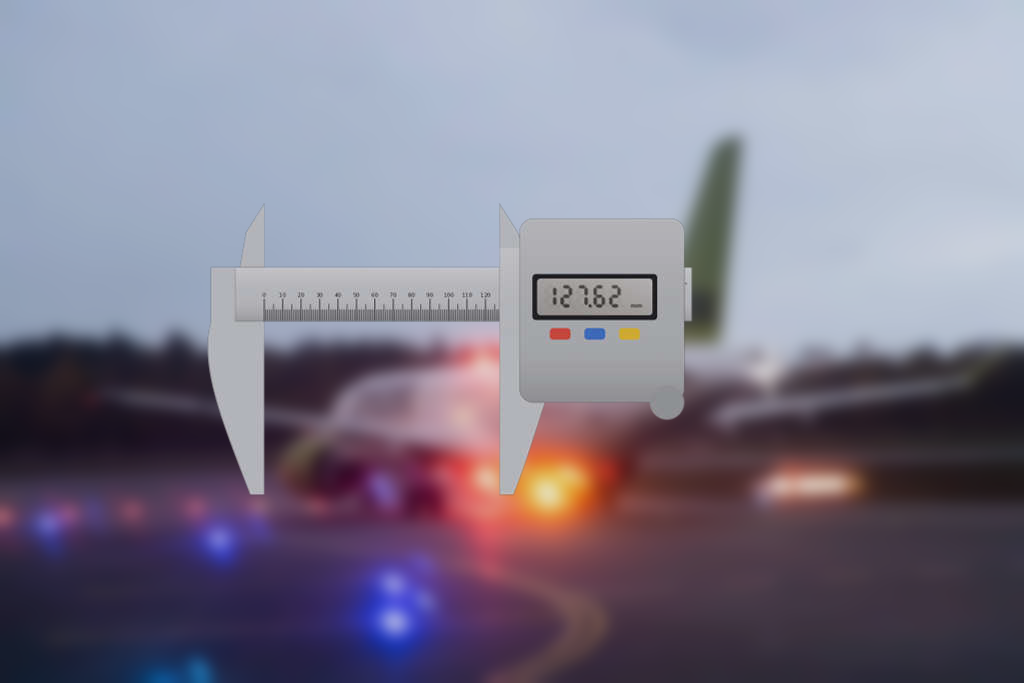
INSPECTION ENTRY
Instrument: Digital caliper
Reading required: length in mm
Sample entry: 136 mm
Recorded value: 127.62 mm
